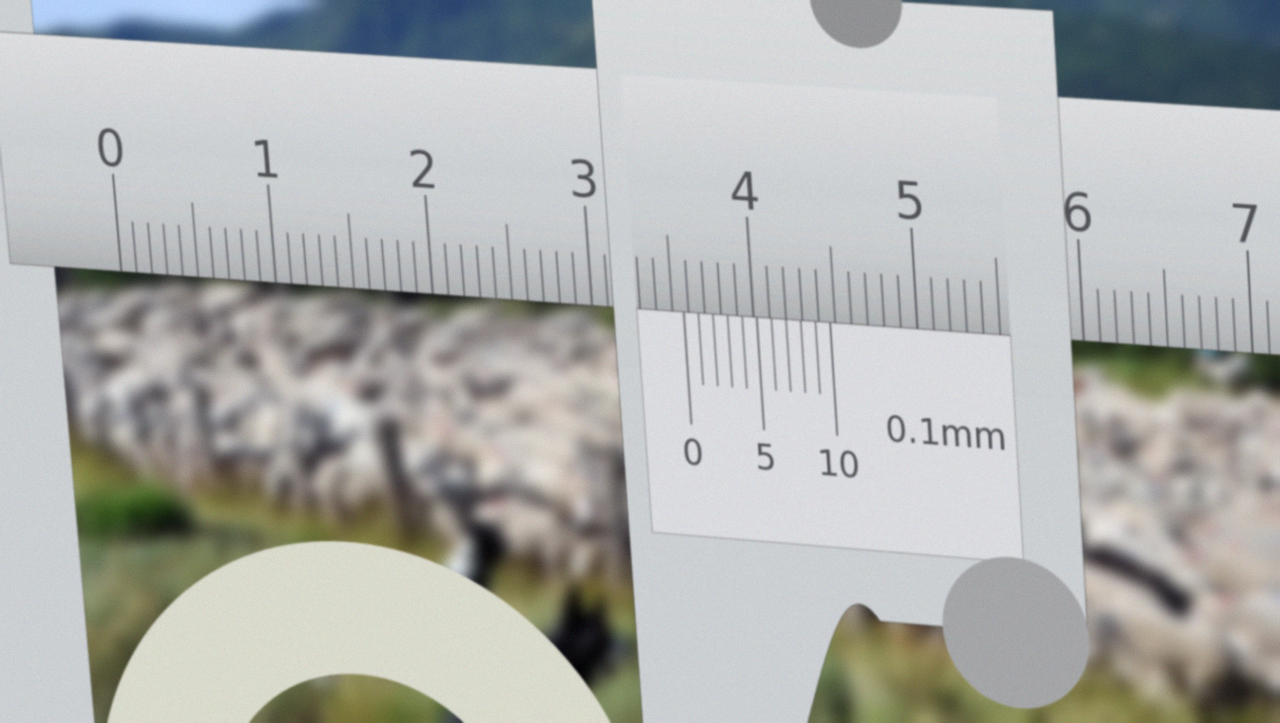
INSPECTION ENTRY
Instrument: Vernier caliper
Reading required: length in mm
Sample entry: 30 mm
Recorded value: 35.7 mm
